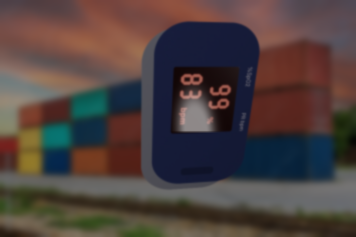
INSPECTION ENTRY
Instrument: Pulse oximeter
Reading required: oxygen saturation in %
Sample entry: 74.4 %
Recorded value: 99 %
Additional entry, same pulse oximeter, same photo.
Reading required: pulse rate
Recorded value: 83 bpm
